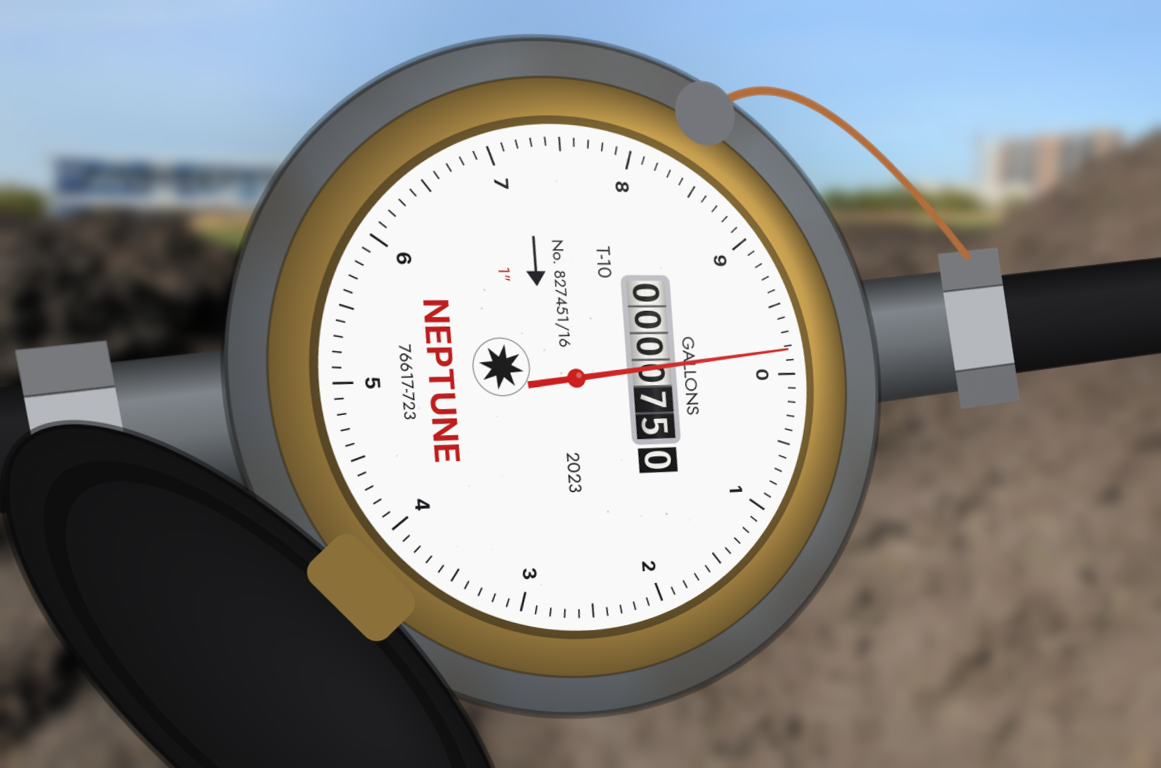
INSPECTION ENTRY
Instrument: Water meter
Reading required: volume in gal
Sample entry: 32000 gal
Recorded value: 749.8 gal
